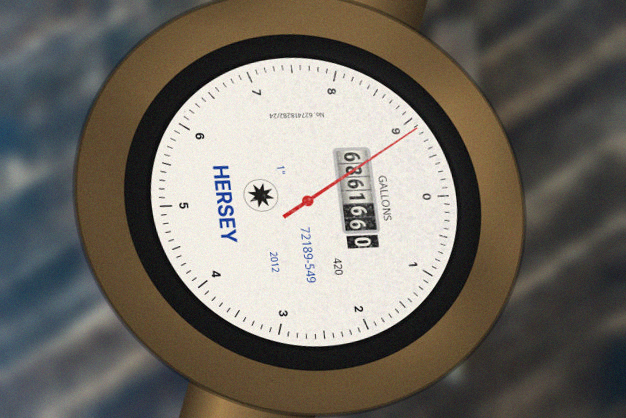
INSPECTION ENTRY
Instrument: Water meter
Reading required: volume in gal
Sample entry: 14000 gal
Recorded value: 6861659.1 gal
